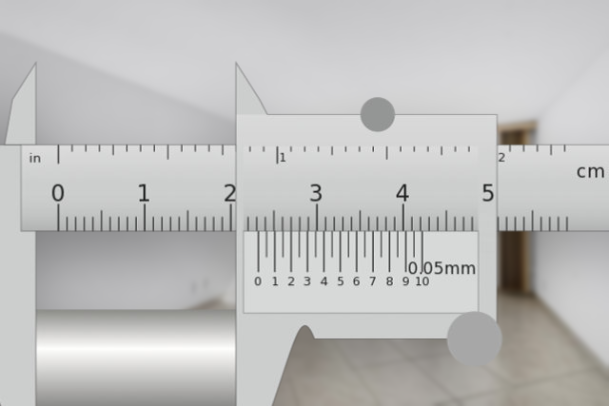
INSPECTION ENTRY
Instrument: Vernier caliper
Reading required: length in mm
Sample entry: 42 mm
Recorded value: 23.2 mm
